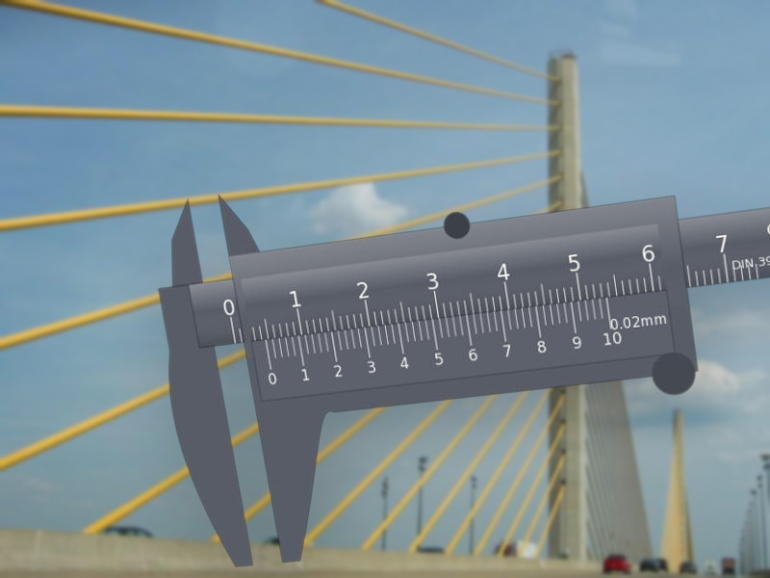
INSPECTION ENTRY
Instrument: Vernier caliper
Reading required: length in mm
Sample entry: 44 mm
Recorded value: 4.6 mm
